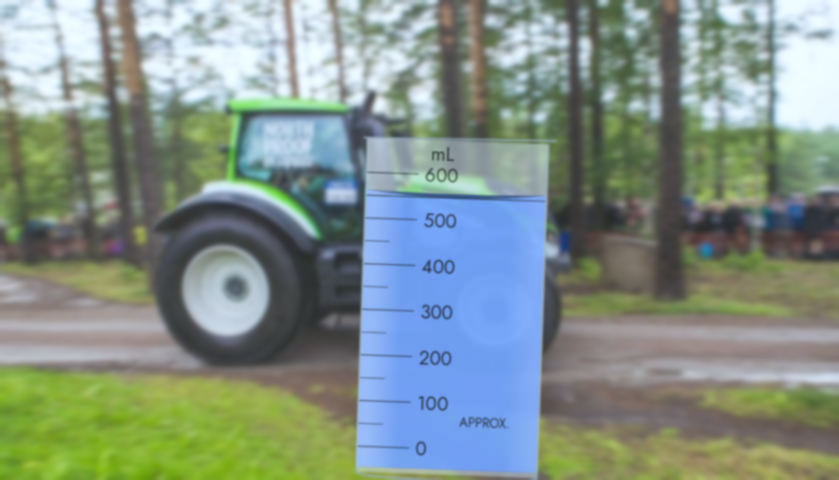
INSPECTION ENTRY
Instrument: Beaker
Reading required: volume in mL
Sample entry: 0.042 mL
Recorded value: 550 mL
